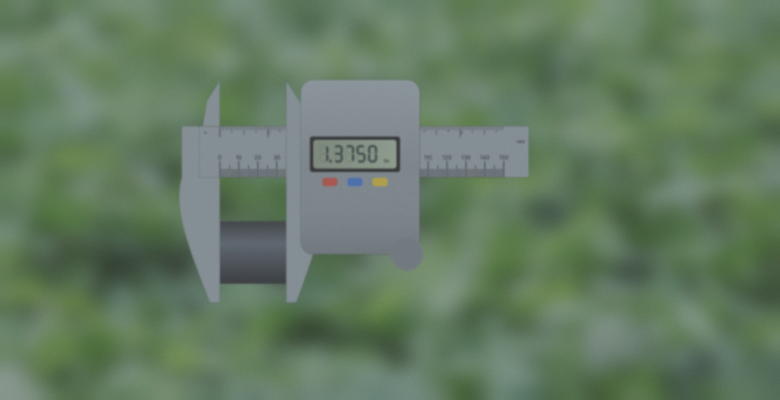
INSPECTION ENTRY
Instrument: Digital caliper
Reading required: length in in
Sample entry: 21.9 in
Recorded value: 1.3750 in
